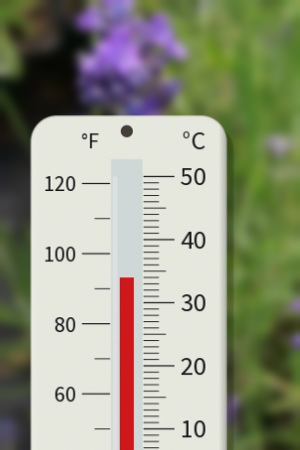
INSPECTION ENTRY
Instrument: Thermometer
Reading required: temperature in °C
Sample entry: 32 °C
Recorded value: 34 °C
